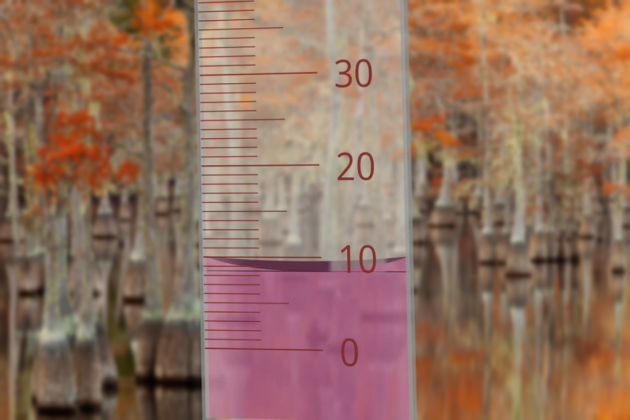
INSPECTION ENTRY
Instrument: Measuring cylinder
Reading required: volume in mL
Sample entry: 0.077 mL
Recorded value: 8.5 mL
